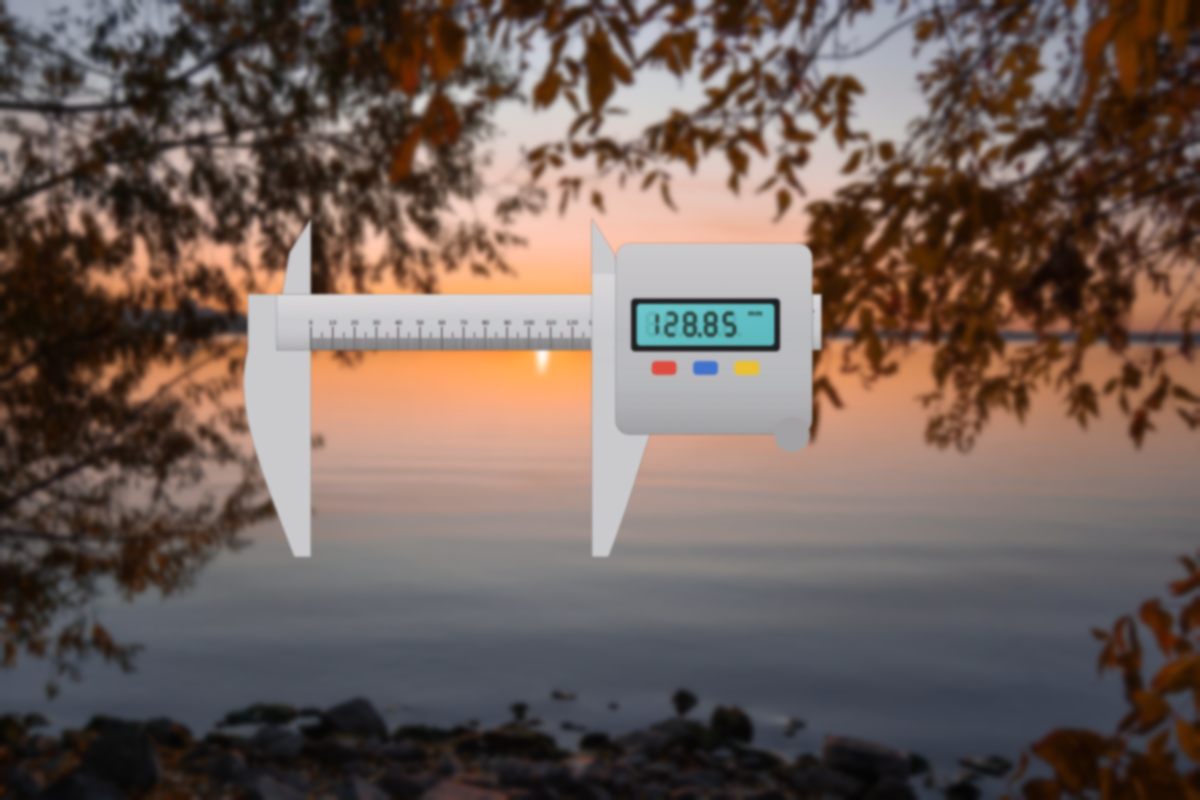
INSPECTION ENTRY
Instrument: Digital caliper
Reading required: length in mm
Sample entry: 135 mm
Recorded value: 128.85 mm
